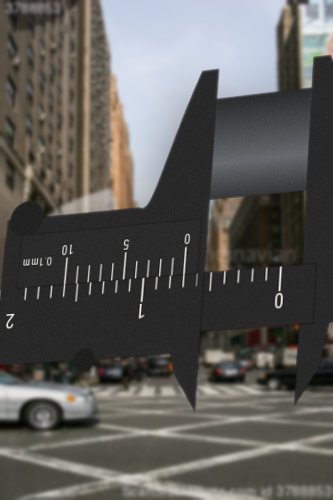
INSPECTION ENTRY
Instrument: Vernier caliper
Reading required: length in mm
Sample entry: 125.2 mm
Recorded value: 7.0 mm
